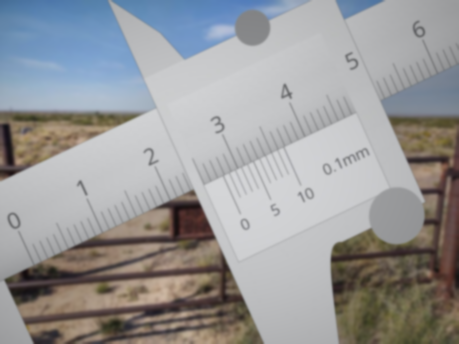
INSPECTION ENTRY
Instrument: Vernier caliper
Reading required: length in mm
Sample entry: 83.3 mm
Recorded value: 27.8 mm
